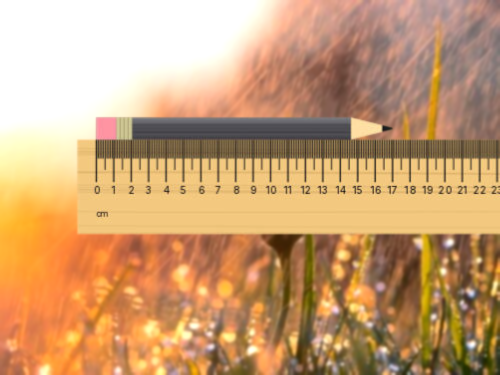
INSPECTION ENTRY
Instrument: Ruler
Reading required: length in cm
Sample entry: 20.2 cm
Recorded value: 17 cm
